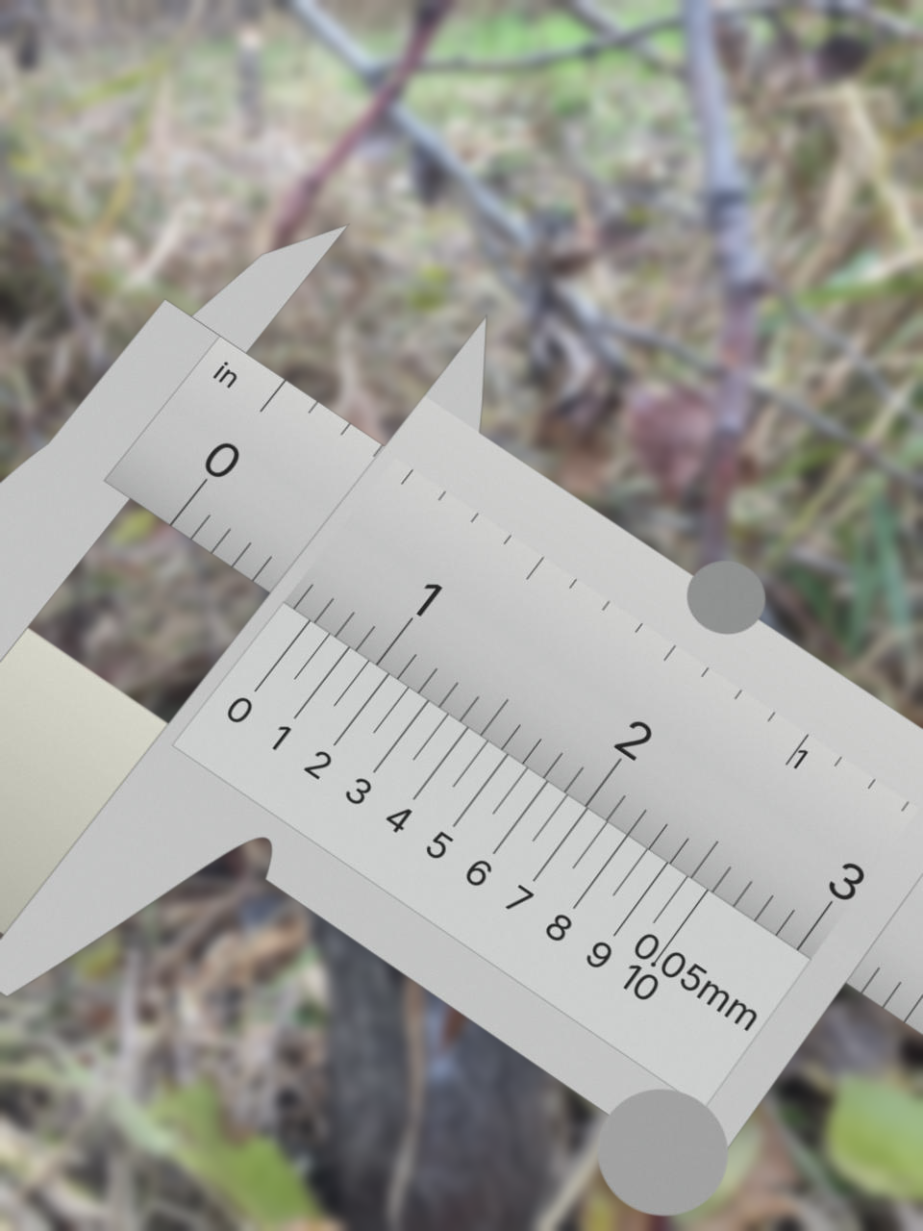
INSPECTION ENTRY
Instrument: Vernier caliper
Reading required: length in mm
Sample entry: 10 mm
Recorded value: 6.80 mm
